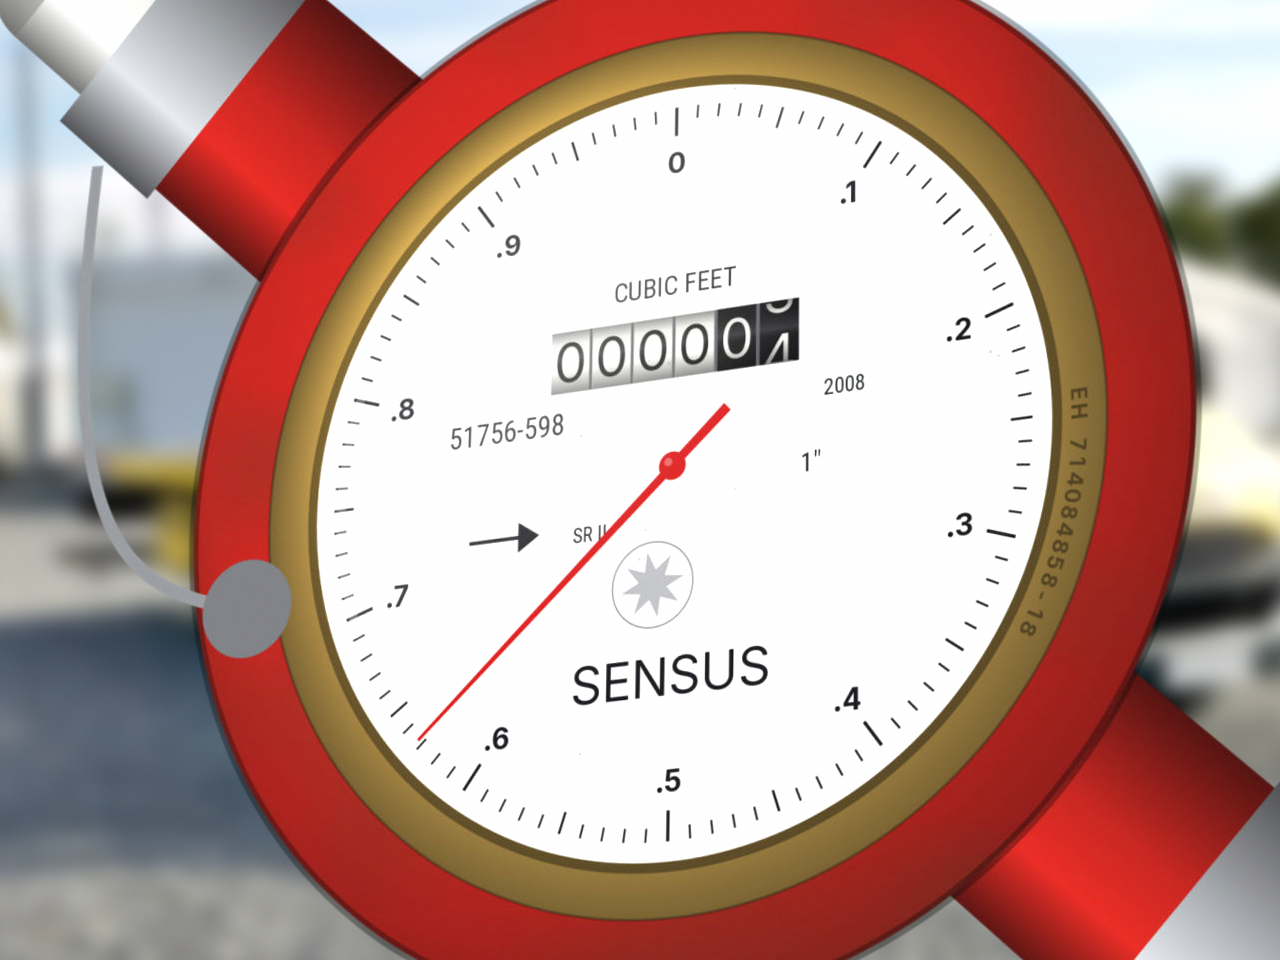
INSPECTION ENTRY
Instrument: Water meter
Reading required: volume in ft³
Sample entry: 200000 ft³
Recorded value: 3.63 ft³
